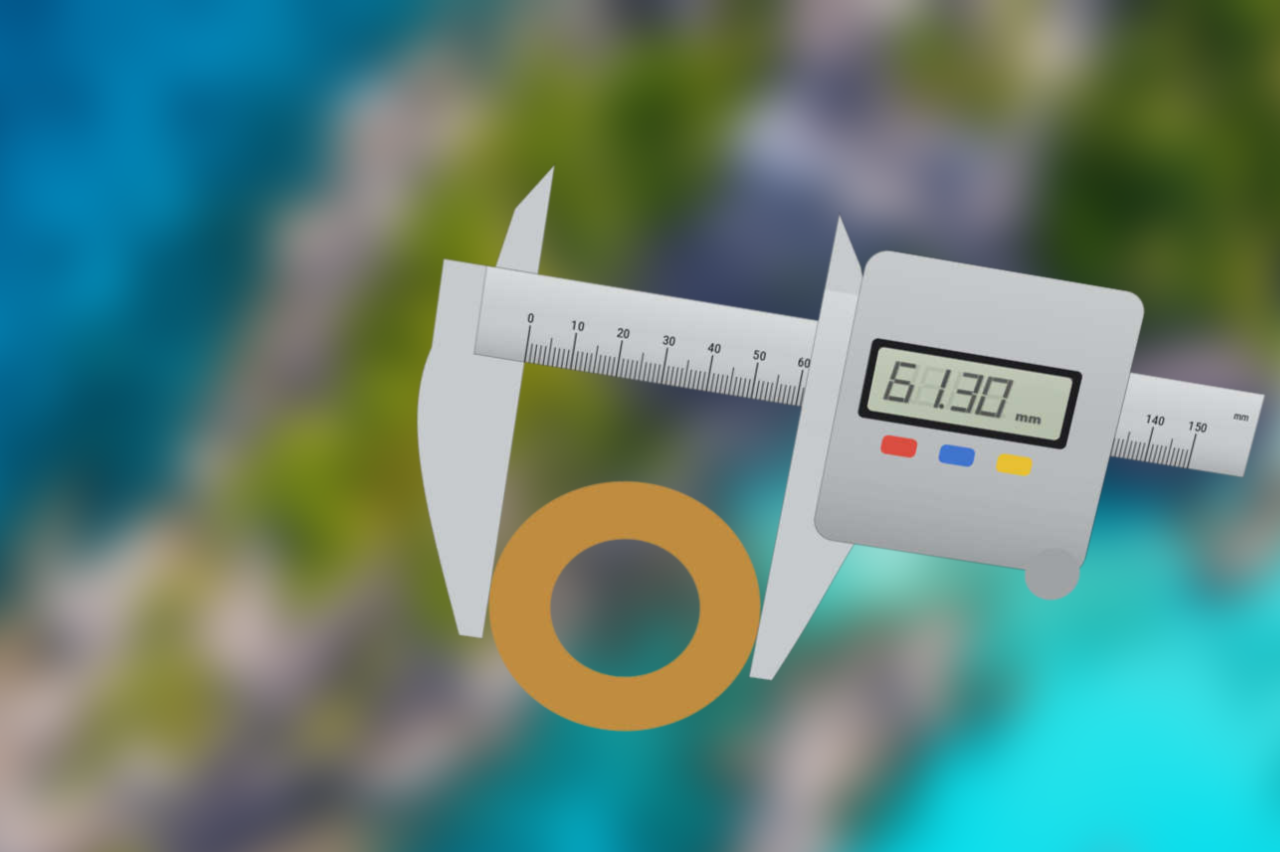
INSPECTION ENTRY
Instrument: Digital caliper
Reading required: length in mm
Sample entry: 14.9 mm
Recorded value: 61.30 mm
